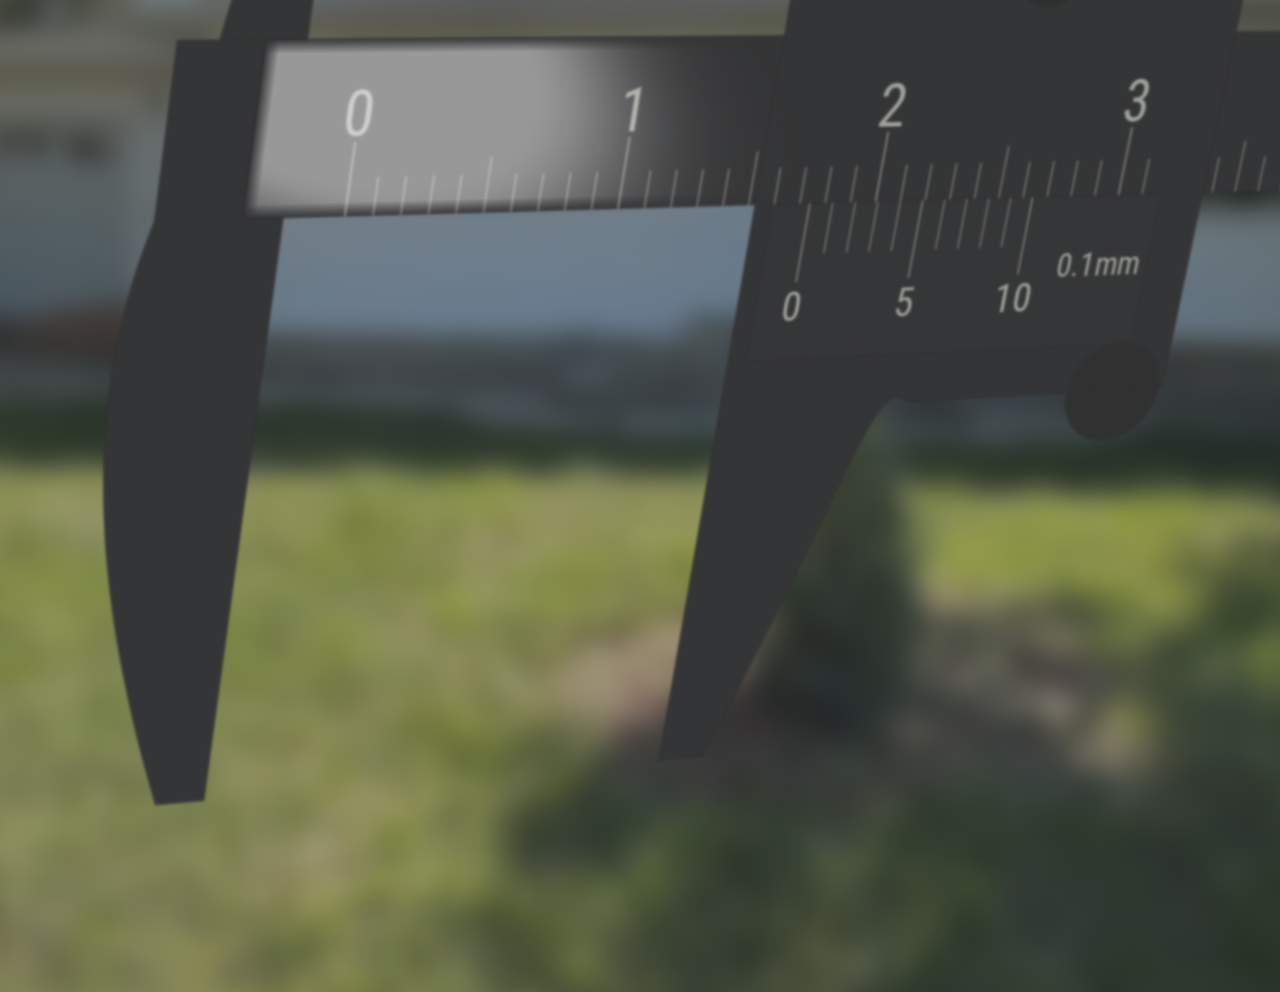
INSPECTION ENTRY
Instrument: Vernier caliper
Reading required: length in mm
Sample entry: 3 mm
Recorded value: 17.4 mm
